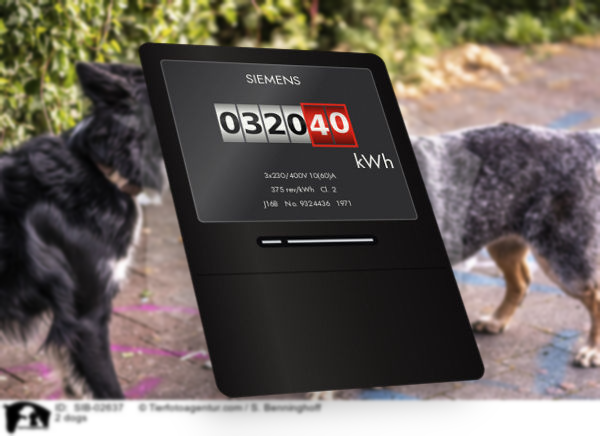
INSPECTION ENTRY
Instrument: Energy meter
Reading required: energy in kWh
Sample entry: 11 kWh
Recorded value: 320.40 kWh
